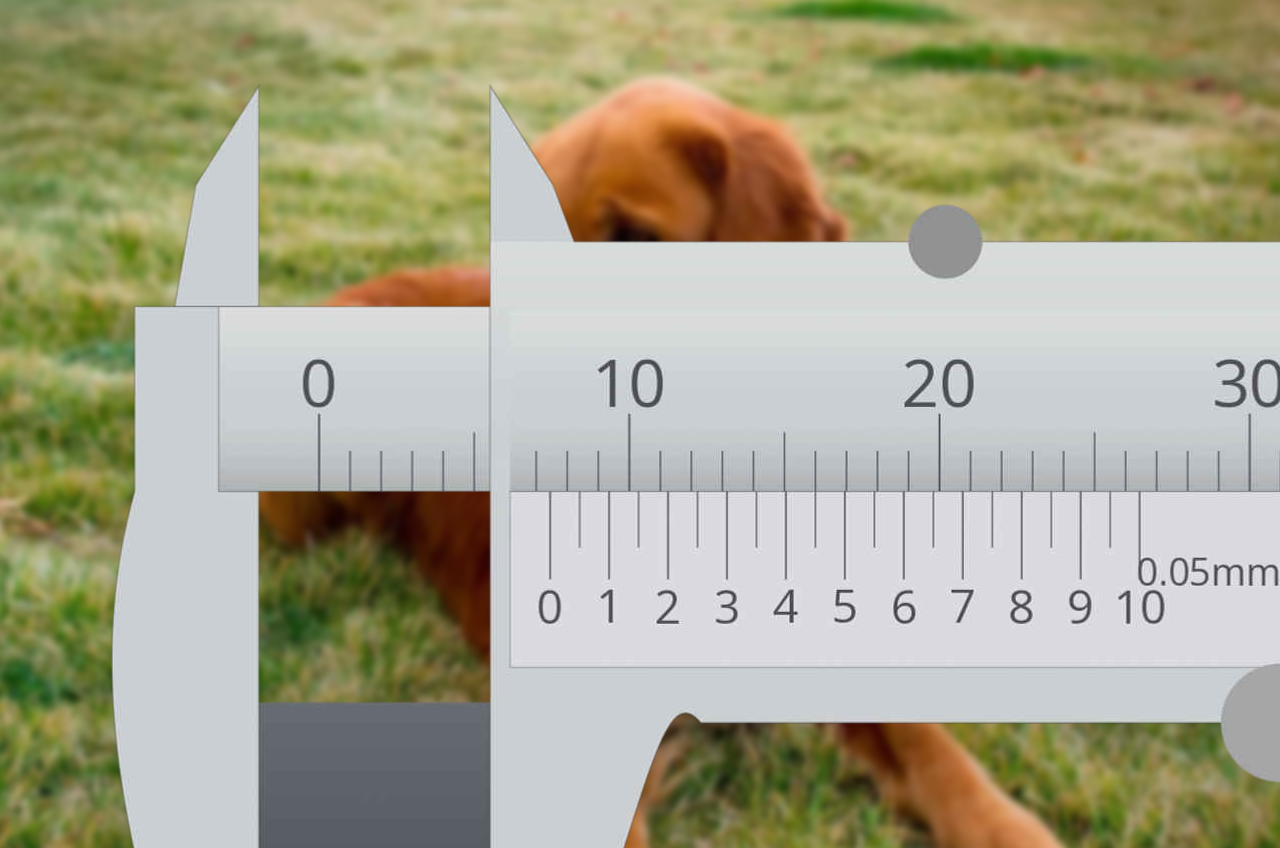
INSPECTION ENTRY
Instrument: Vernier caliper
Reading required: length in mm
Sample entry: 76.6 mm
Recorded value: 7.45 mm
